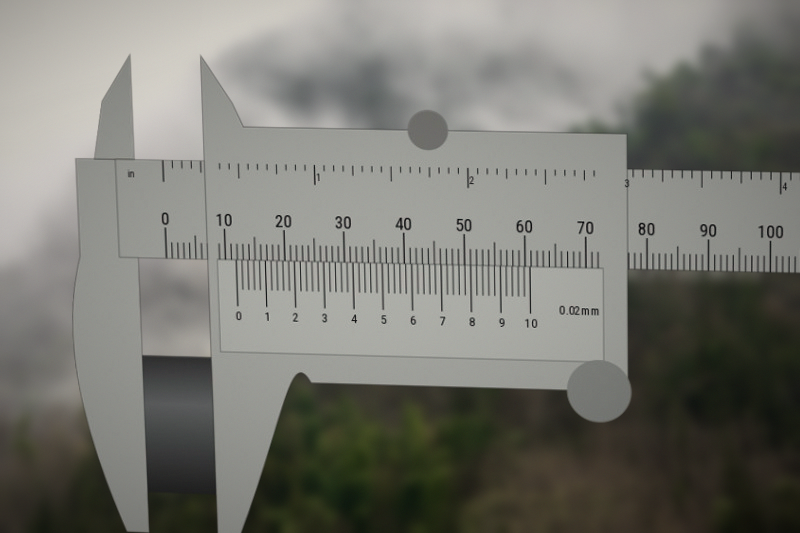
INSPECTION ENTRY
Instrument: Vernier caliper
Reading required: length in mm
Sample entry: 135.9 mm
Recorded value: 11.8 mm
